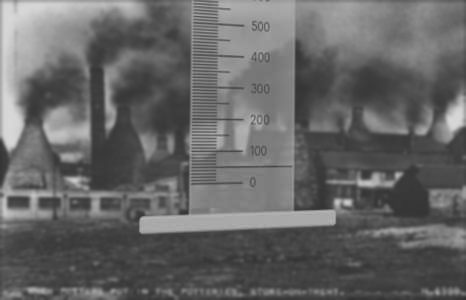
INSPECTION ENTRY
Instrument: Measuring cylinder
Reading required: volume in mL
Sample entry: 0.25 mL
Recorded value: 50 mL
